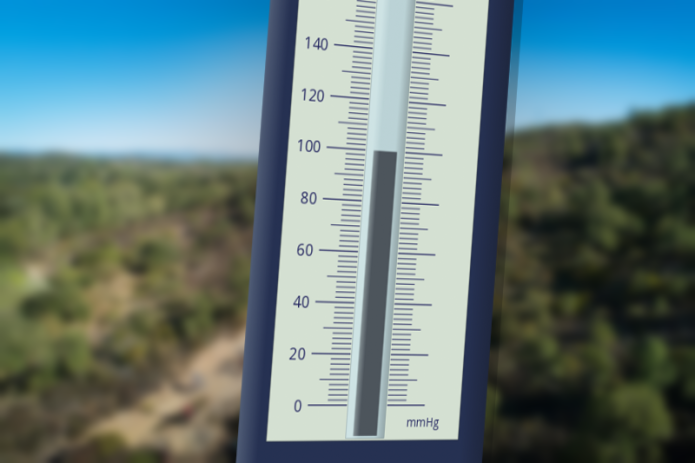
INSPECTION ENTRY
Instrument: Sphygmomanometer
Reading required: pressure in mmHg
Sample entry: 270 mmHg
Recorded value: 100 mmHg
